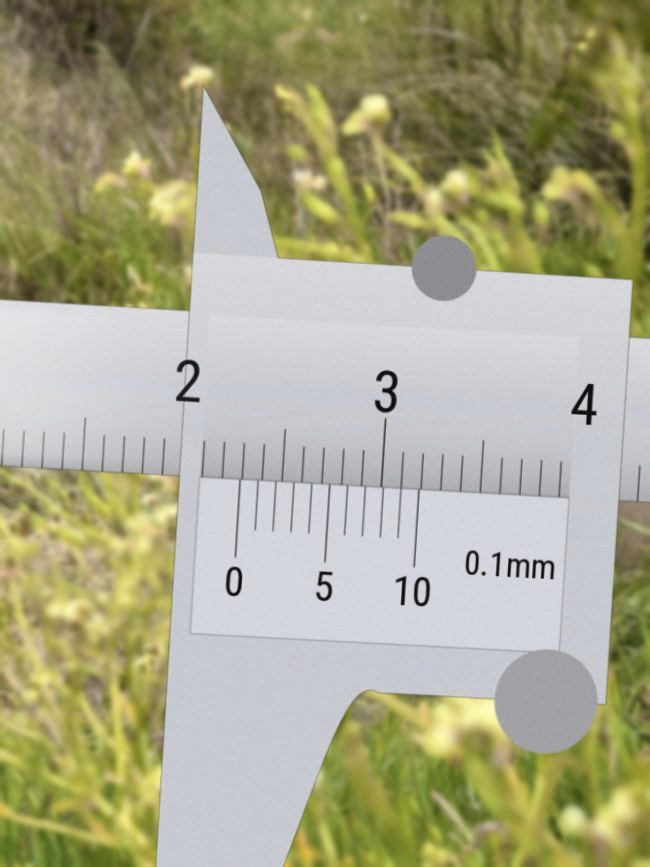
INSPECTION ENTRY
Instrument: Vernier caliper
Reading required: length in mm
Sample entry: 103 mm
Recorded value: 22.9 mm
